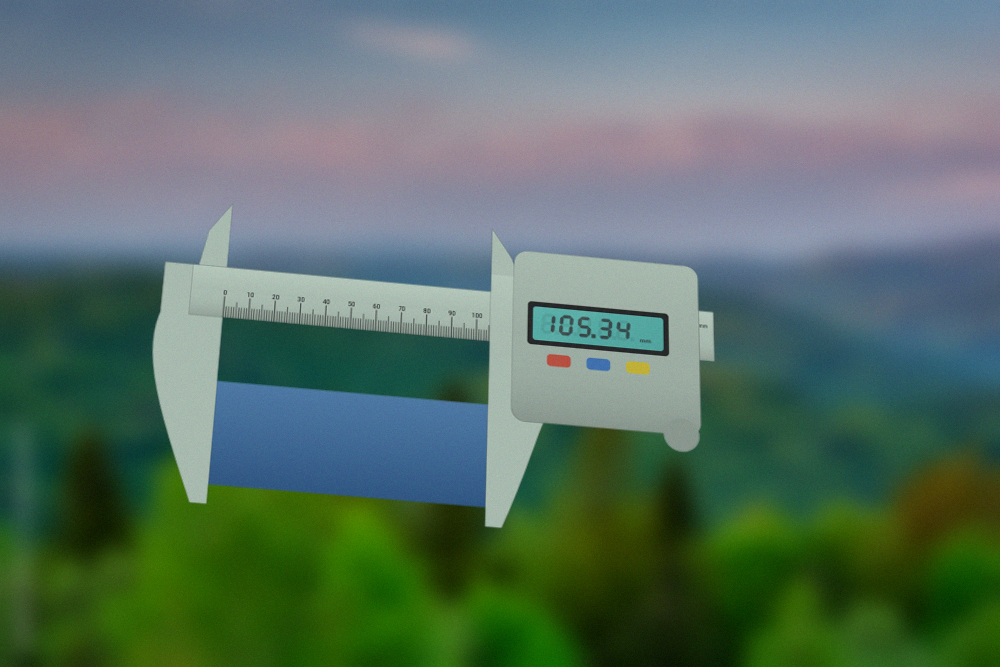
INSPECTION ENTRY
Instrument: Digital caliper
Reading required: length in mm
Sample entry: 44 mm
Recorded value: 105.34 mm
